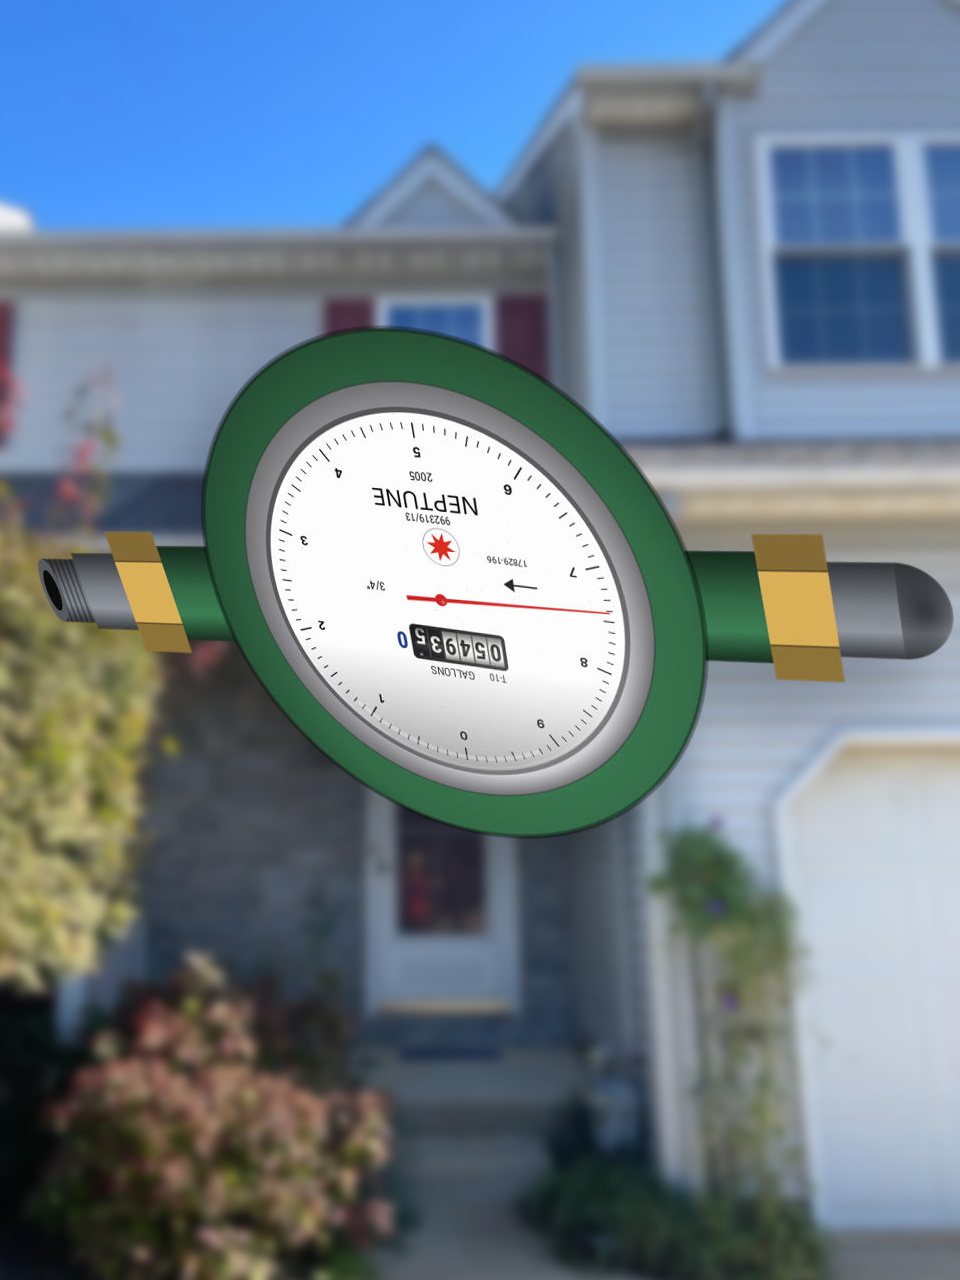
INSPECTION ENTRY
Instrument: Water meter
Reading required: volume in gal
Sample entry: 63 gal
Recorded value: 549347.4 gal
